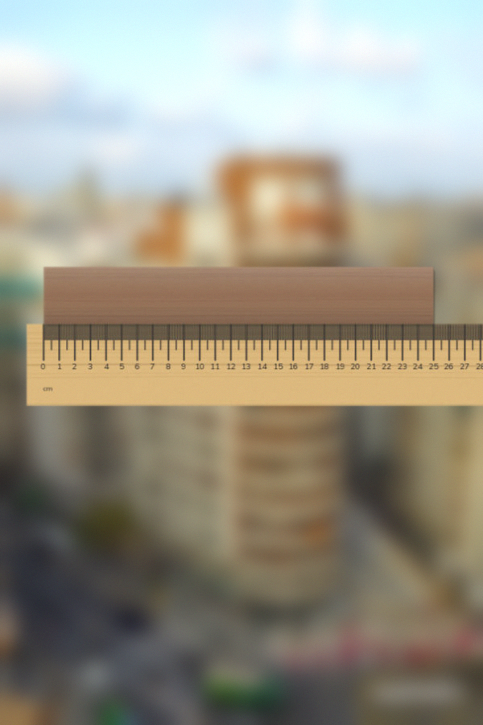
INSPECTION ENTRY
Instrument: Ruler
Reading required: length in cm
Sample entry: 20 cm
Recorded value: 25 cm
